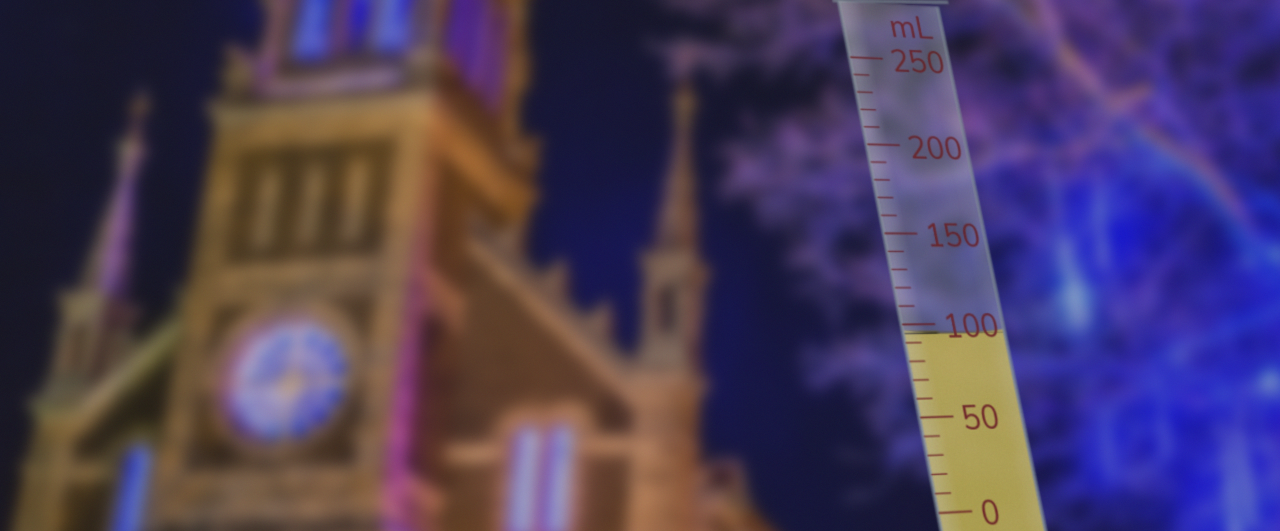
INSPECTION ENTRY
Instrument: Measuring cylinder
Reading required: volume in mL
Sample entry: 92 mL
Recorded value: 95 mL
